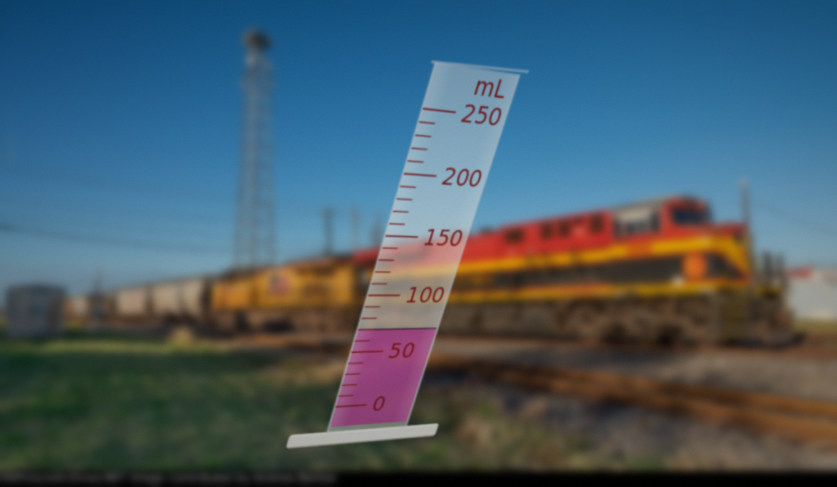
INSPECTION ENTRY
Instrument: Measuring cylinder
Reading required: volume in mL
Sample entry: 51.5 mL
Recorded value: 70 mL
